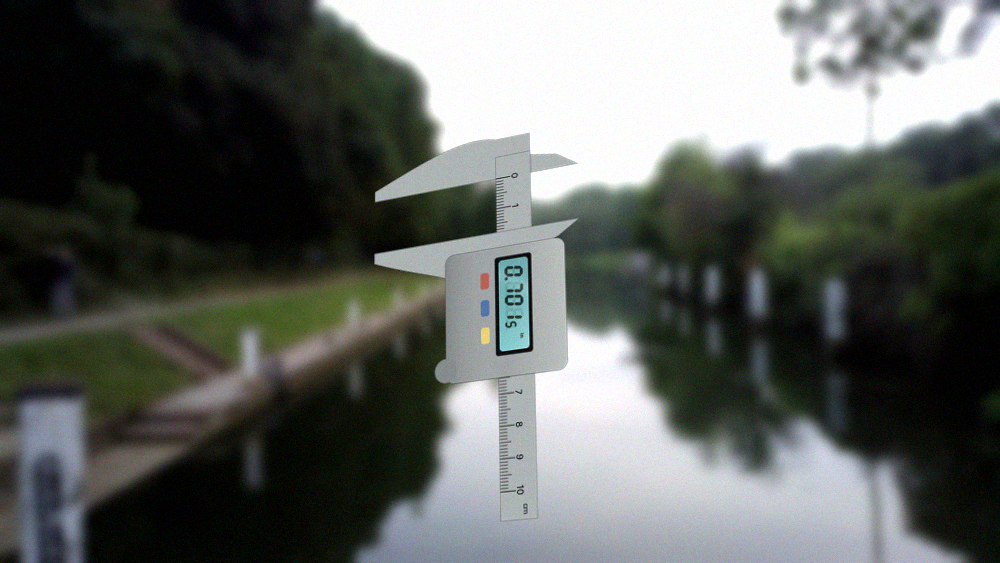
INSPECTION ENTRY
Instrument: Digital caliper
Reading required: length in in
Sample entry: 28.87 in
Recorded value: 0.7015 in
